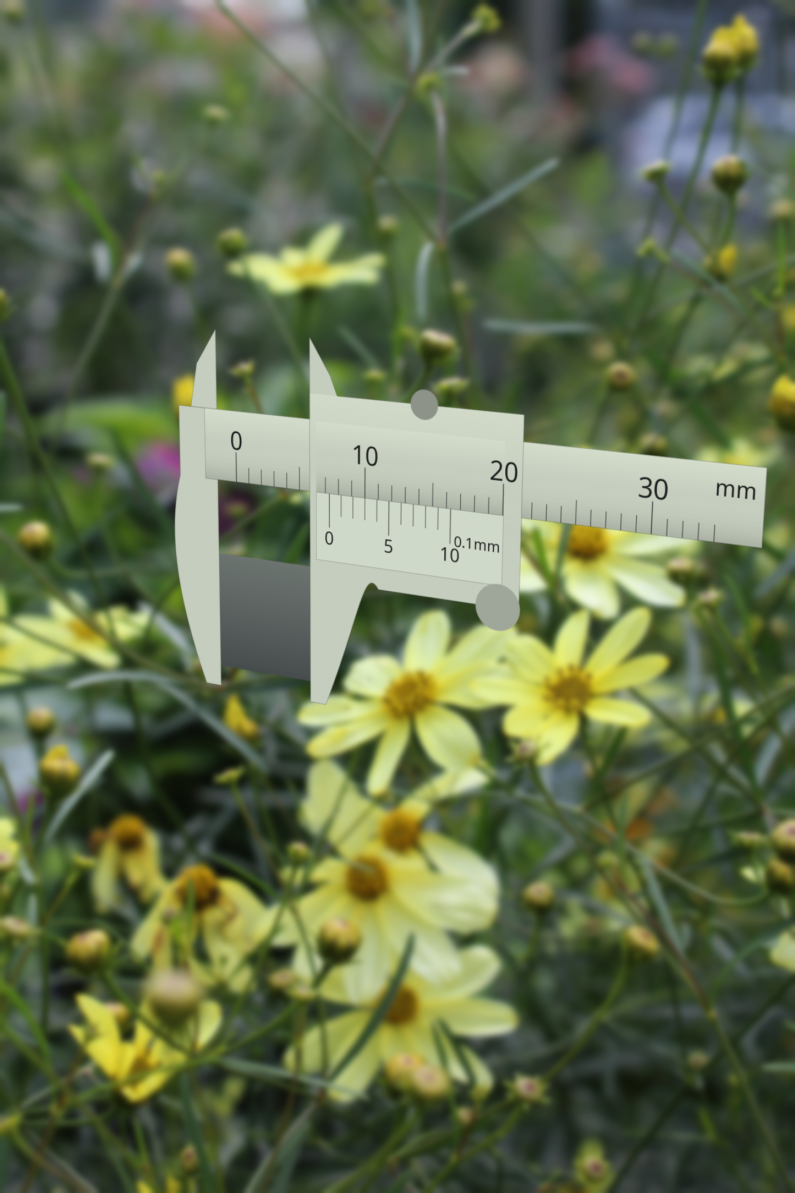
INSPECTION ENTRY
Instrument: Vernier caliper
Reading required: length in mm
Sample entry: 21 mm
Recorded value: 7.3 mm
